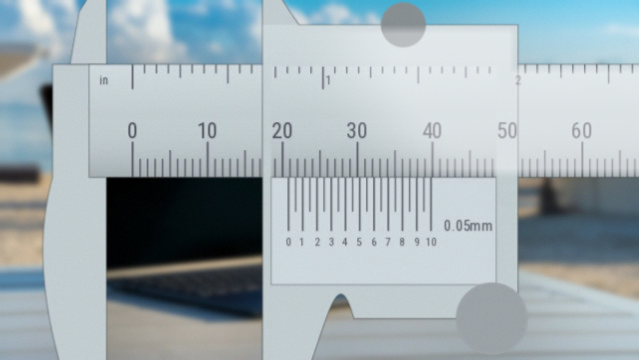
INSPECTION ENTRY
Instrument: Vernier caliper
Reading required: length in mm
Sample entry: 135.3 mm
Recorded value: 20.8 mm
